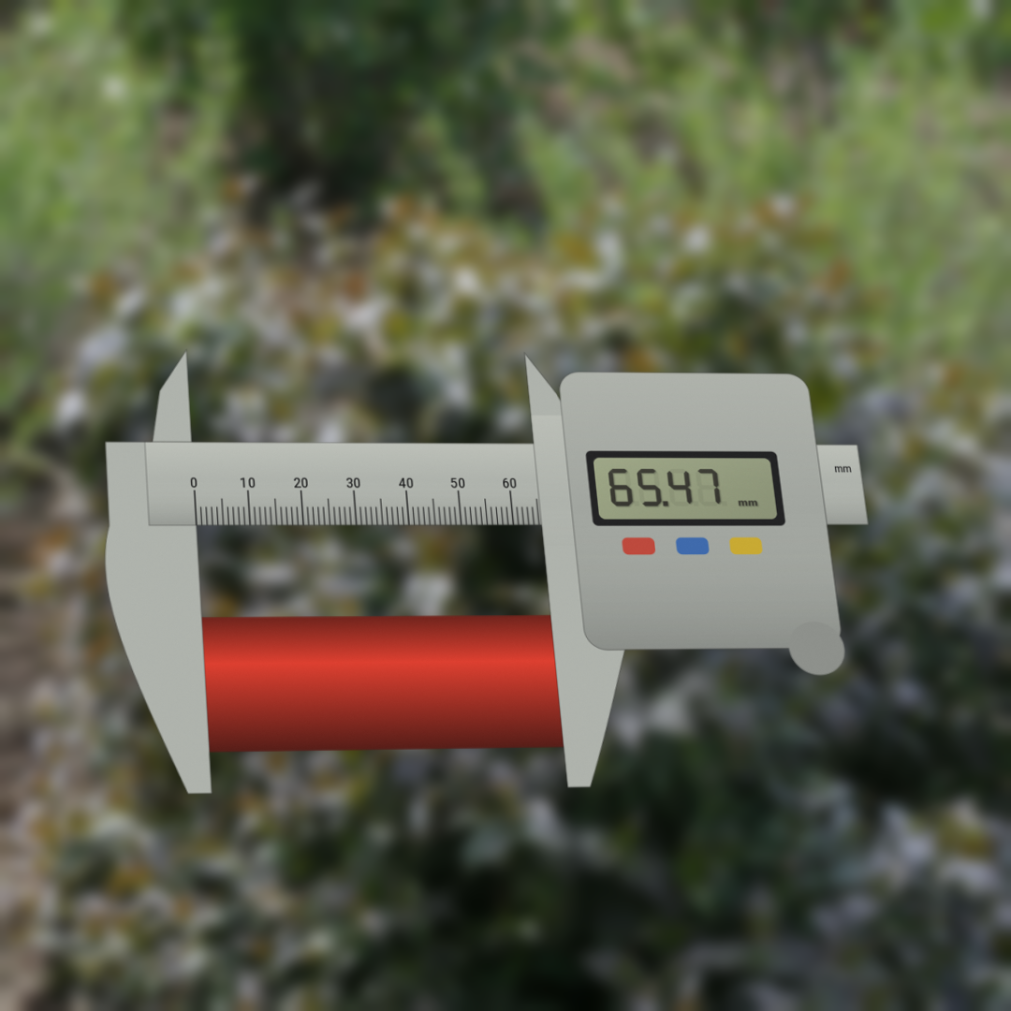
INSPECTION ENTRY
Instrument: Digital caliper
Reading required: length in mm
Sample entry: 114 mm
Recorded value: 65.47 mm
